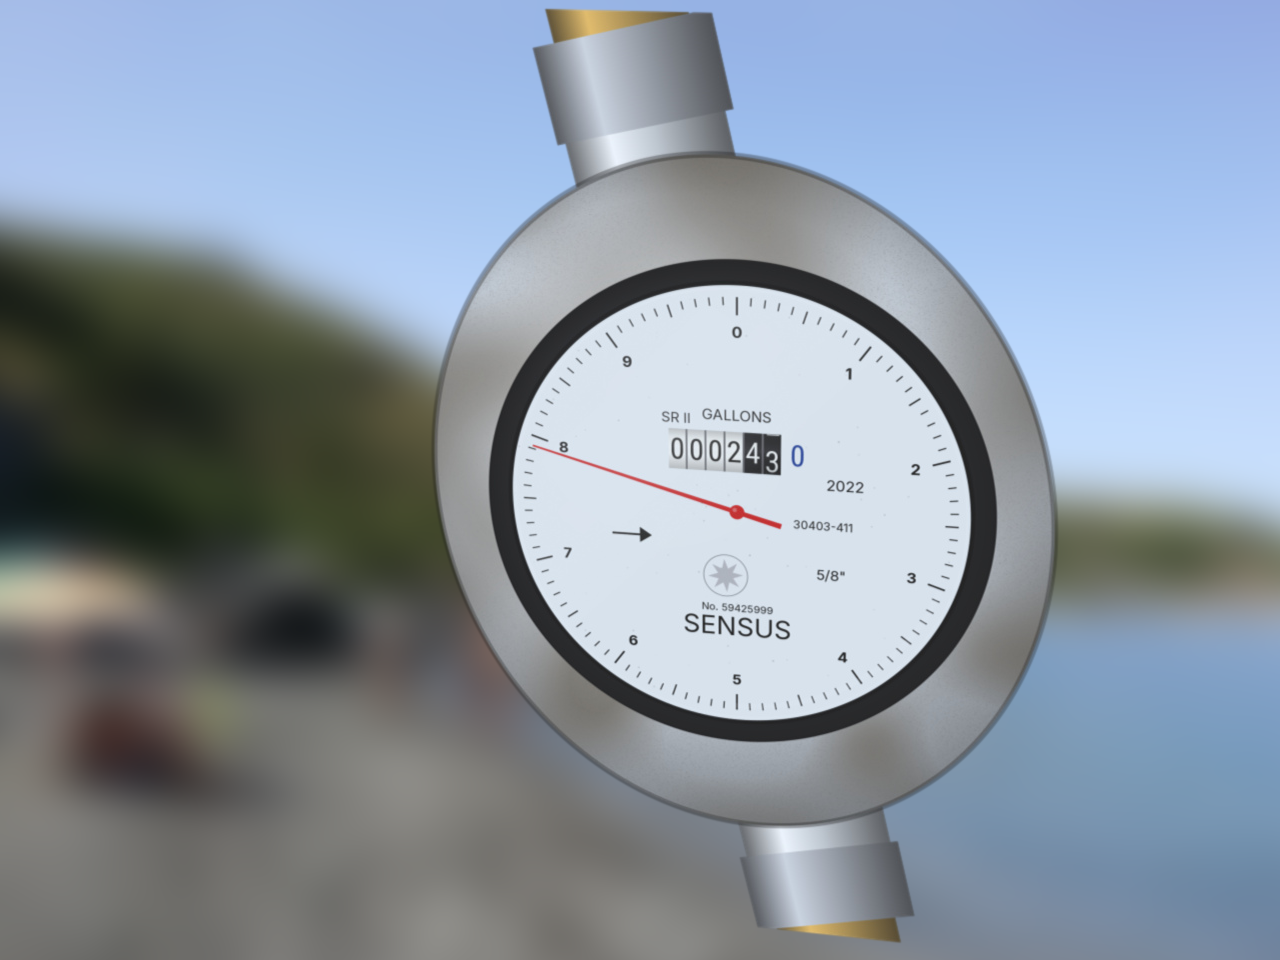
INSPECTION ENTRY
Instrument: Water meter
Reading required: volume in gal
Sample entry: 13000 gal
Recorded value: 2427.9 gal
